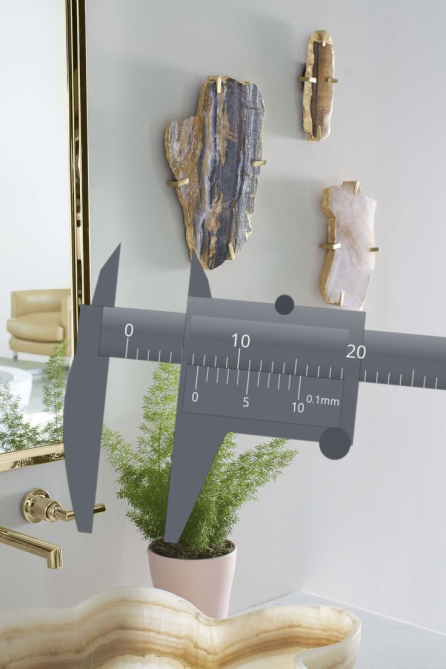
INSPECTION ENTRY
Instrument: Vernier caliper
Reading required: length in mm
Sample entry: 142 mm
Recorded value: 6.5 mm
